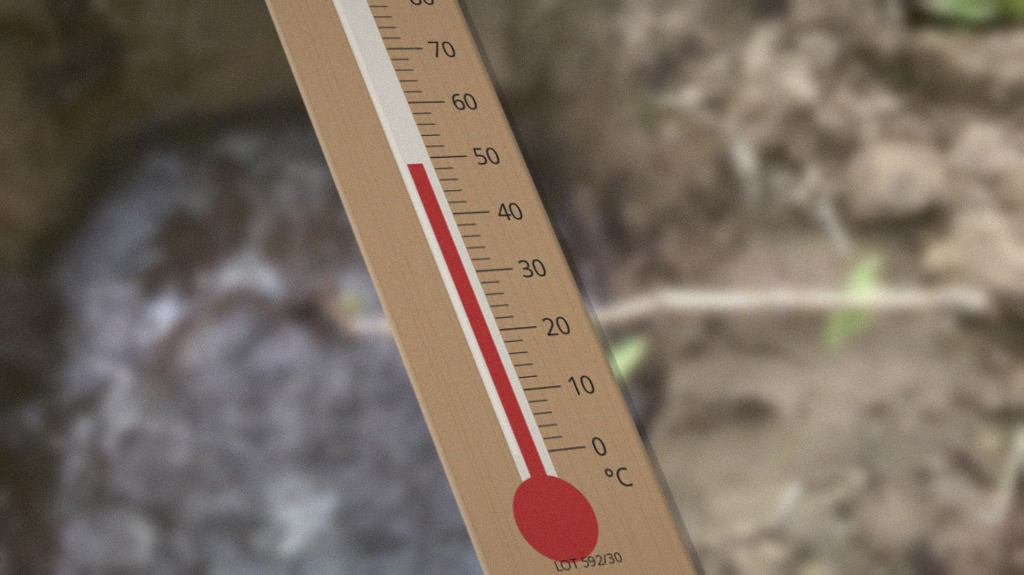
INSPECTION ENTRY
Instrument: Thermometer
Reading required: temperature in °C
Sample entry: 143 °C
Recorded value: 49 °C
